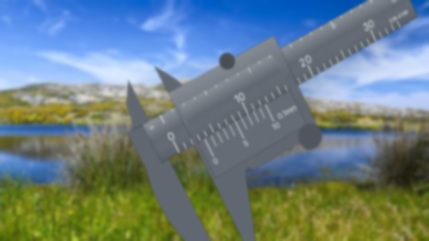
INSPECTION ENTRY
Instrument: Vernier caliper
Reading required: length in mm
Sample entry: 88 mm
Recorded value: 3.6 mm
